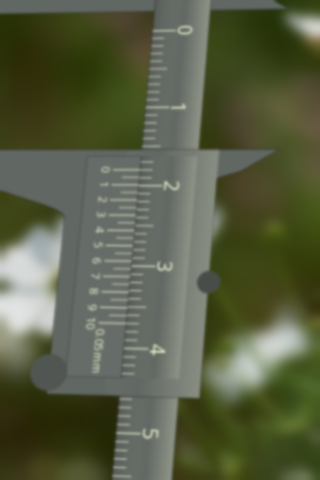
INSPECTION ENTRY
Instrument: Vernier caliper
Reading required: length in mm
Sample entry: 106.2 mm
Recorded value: 18.0 mm
